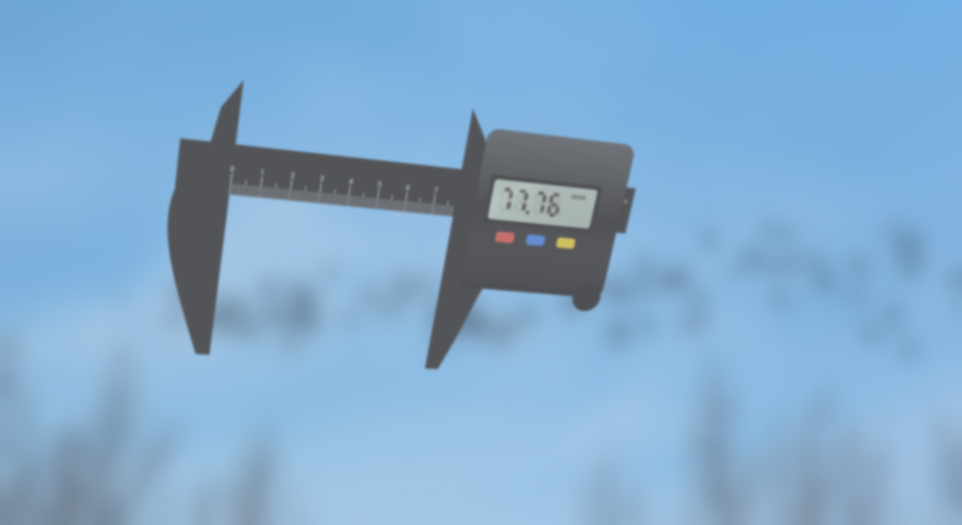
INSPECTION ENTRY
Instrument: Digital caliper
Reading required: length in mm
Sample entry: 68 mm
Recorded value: 77.76 mm
